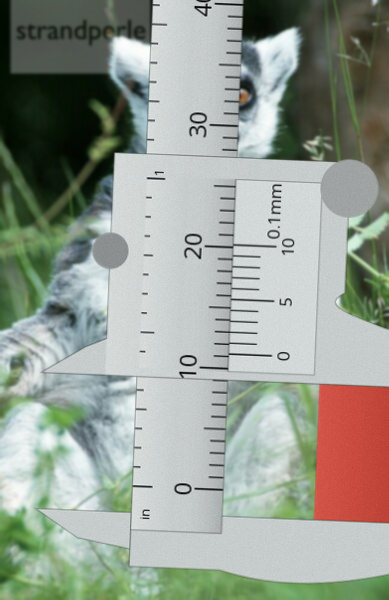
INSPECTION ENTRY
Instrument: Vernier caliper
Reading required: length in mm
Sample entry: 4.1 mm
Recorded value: 11.2 mm
